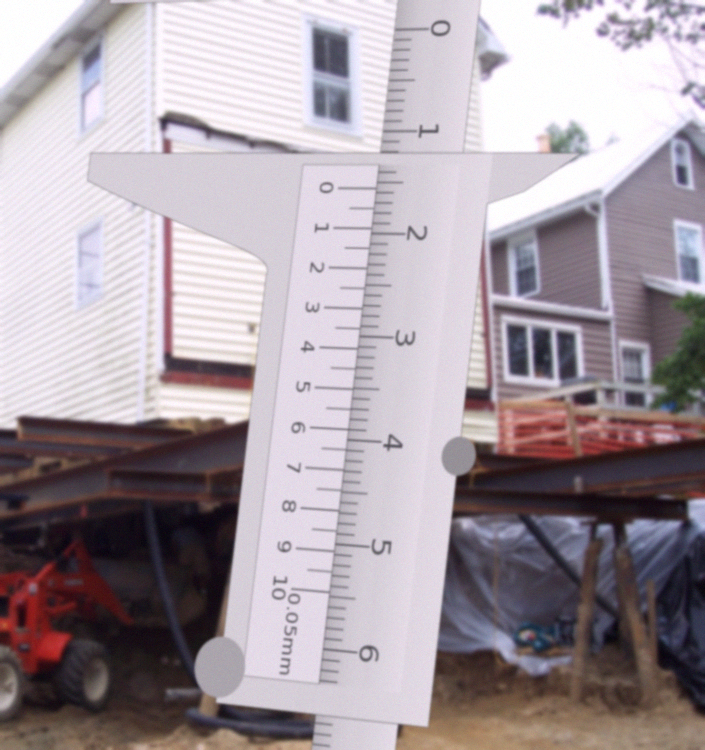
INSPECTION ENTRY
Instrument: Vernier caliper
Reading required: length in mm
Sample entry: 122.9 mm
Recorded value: 15.6 mm
